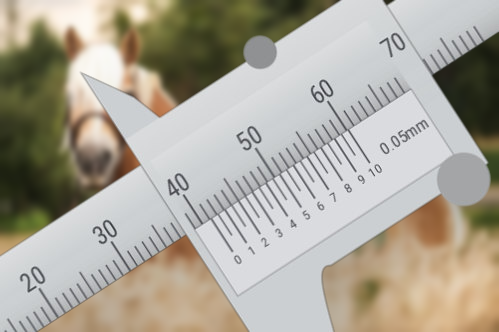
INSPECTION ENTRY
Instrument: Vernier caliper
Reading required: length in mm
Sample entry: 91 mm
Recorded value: 41.2 mm
